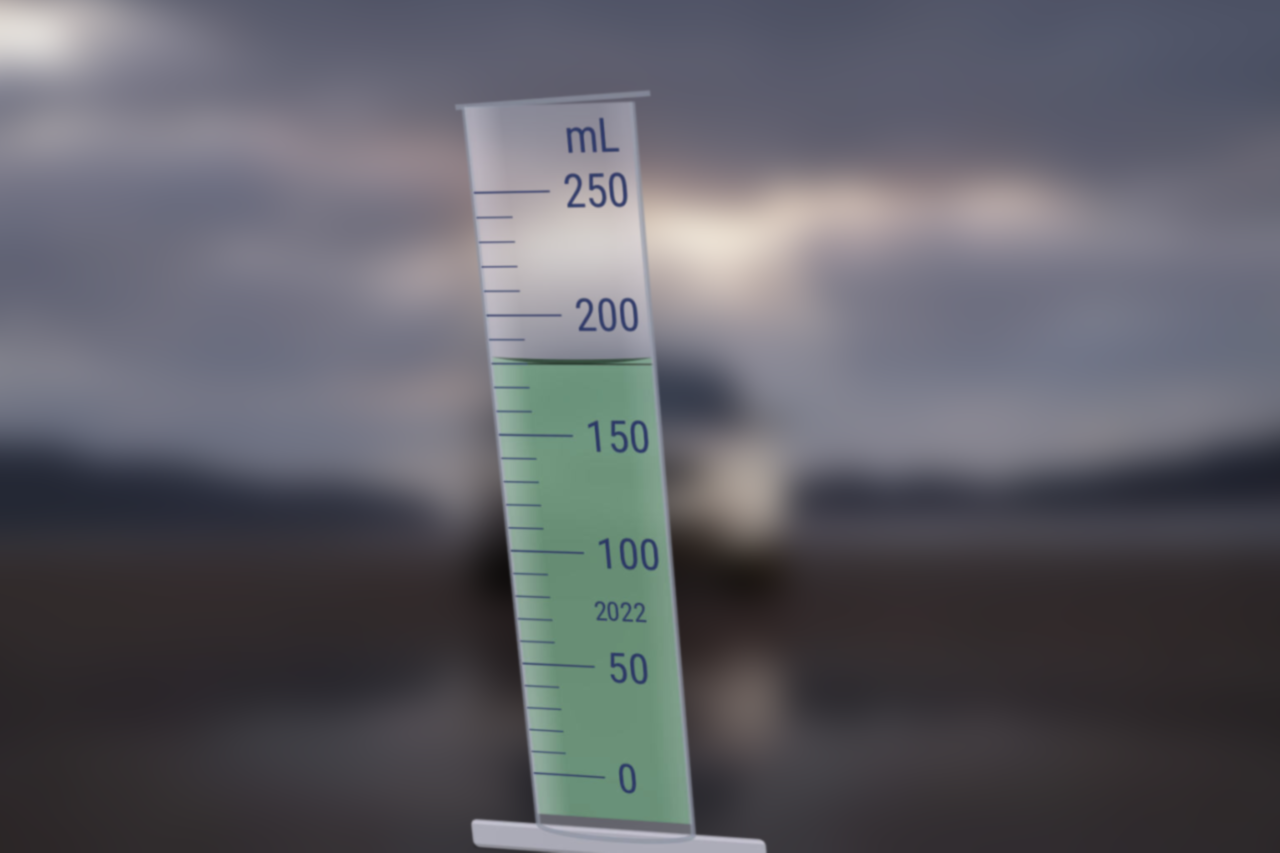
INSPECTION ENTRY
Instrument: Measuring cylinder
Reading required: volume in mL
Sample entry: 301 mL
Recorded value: 180 mL
